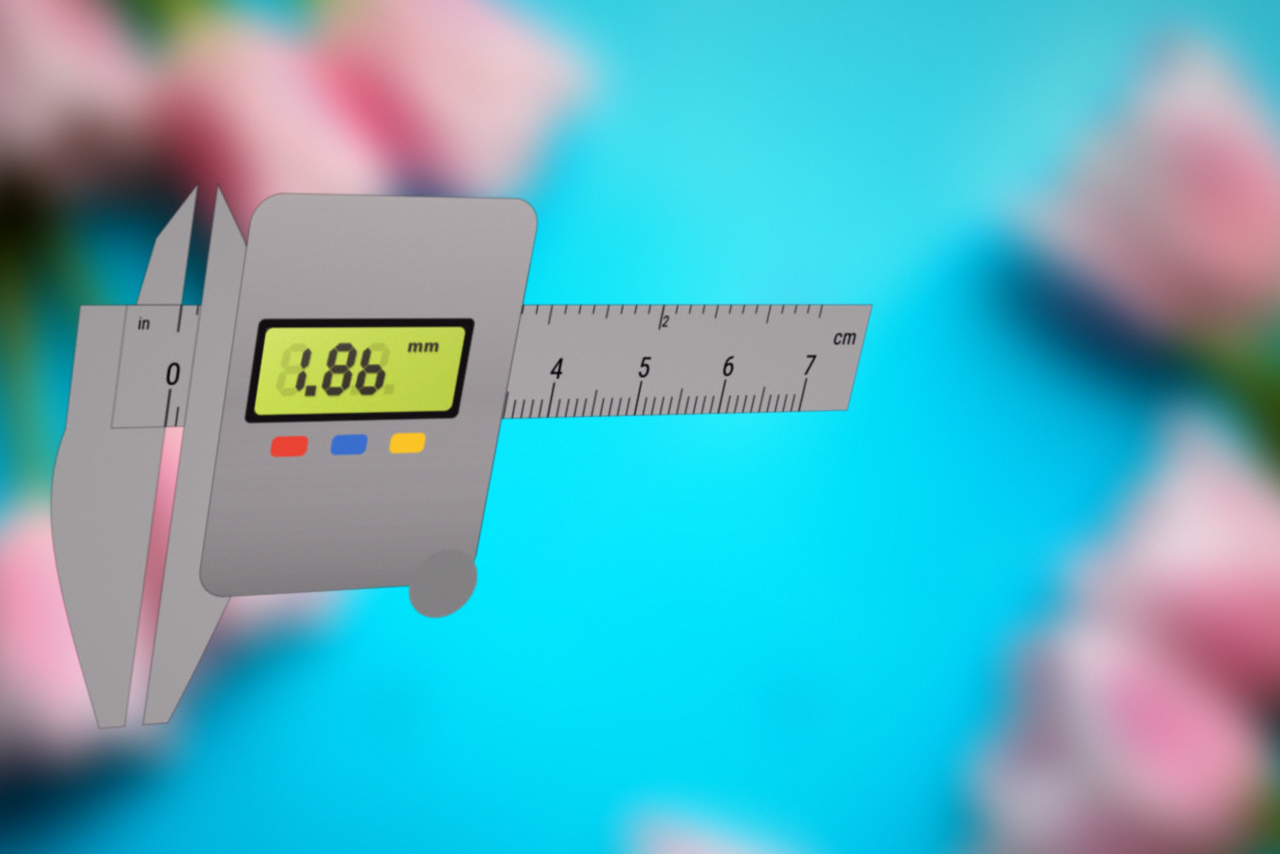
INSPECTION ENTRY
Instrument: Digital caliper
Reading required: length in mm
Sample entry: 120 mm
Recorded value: 1.86 mm
